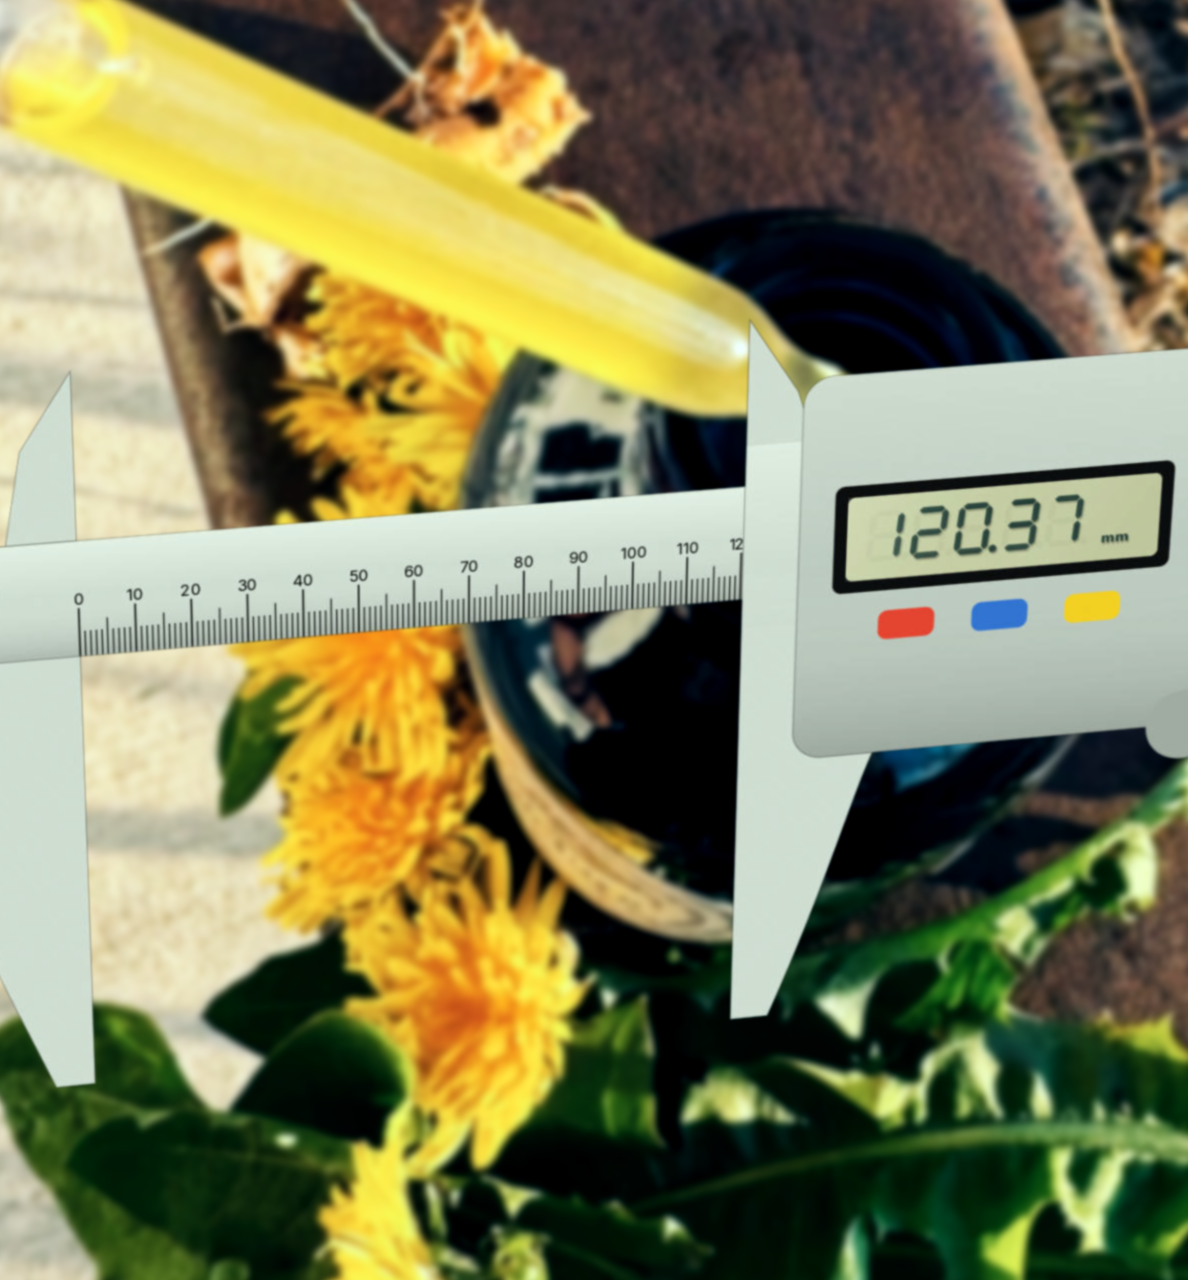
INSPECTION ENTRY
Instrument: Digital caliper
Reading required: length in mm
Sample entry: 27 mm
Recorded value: 120.37 mm
